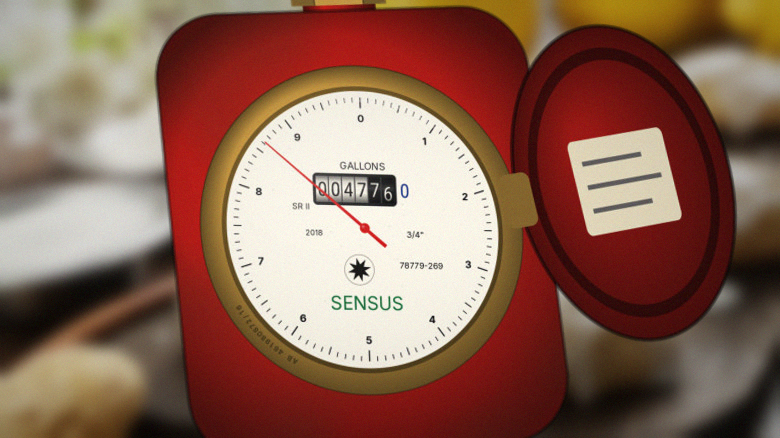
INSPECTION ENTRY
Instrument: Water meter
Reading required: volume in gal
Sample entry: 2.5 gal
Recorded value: 47758.6 gal
